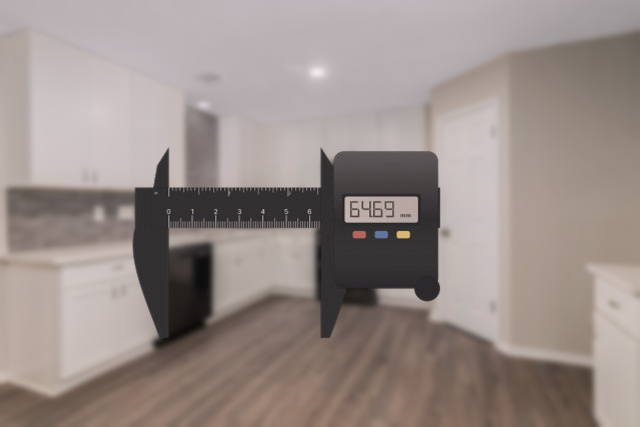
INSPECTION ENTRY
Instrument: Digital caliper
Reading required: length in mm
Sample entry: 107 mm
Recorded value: 64.69 mm
